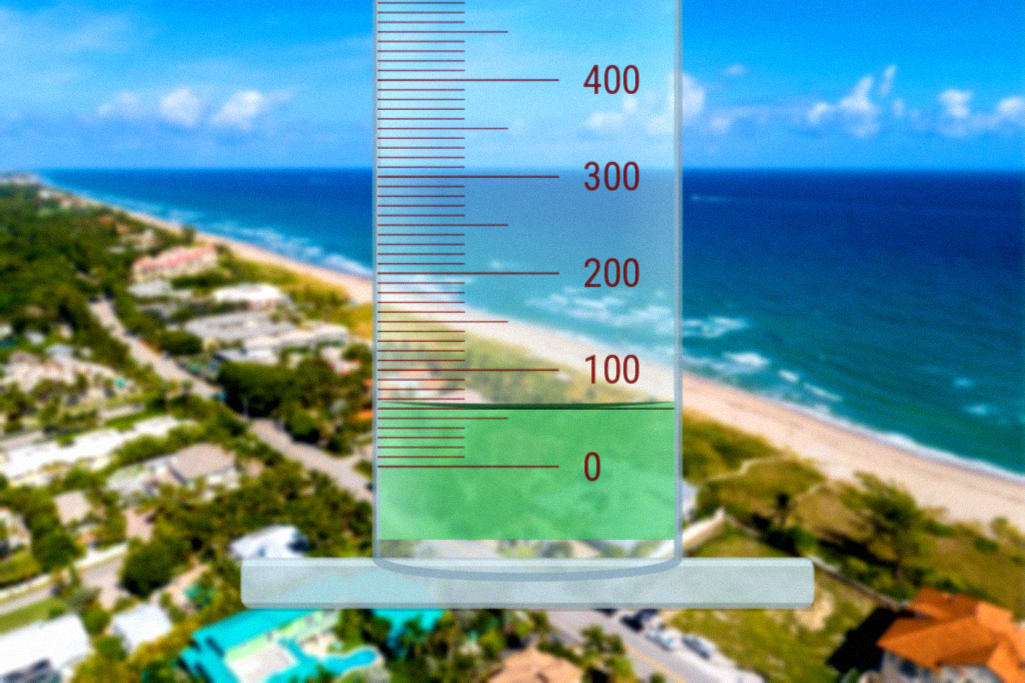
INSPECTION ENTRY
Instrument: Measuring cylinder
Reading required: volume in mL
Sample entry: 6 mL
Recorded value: 60 mL
